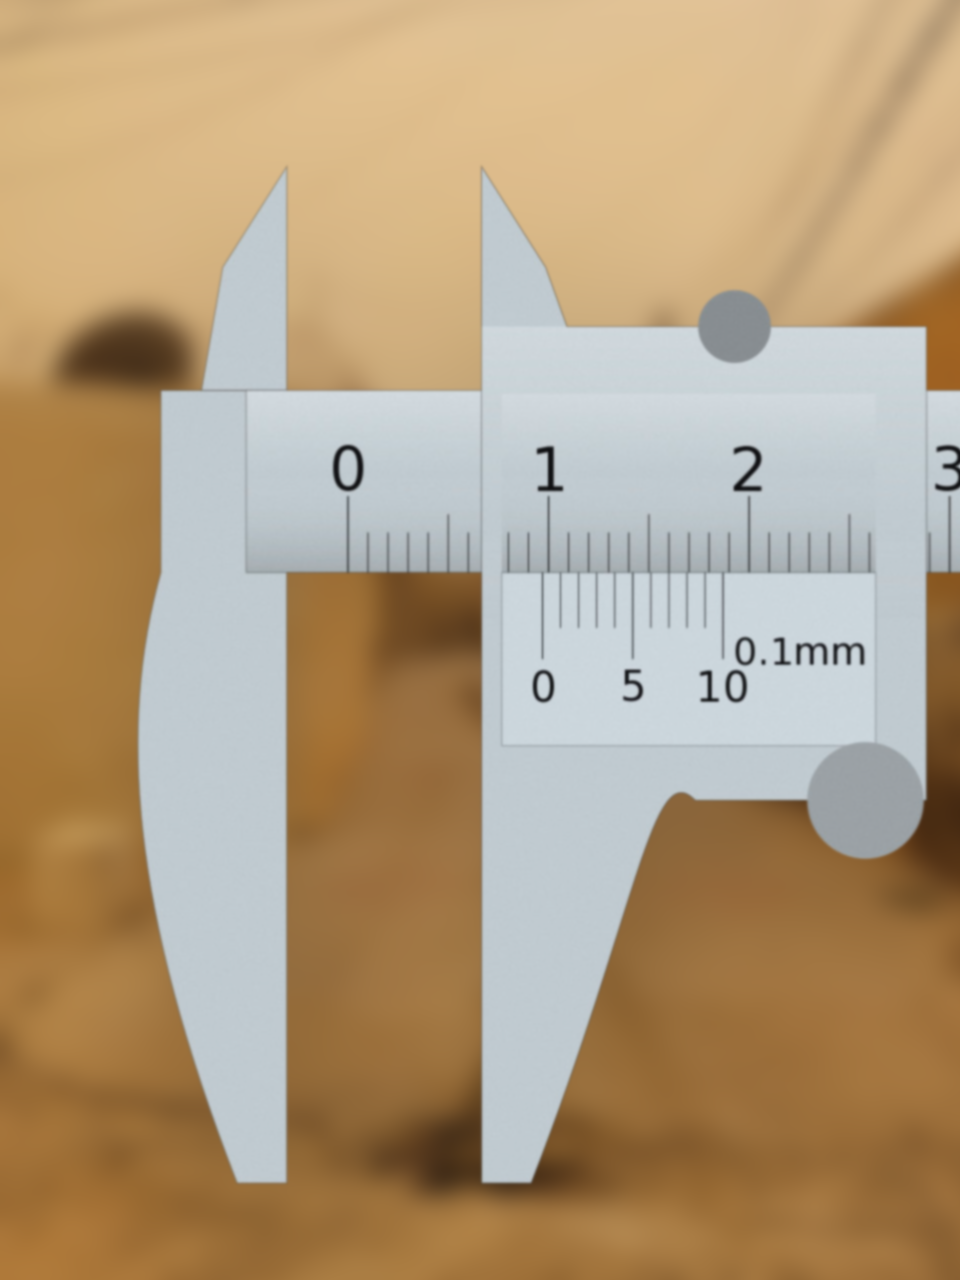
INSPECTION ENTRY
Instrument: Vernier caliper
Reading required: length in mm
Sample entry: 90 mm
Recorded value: 9.7 mm
